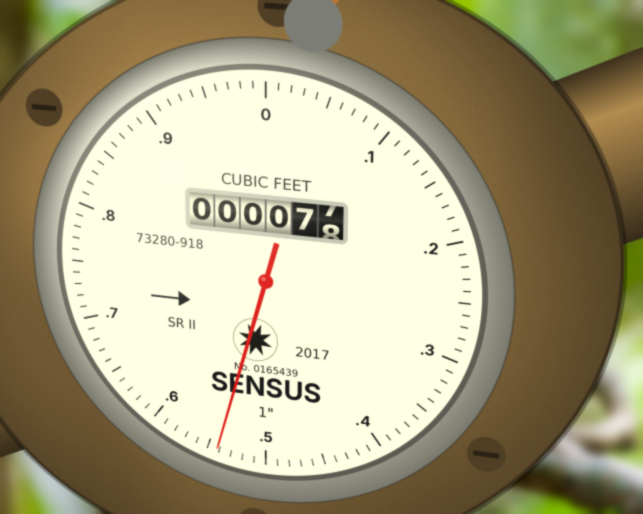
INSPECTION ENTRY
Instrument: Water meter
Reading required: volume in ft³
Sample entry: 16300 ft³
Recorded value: 77.54 ft³
